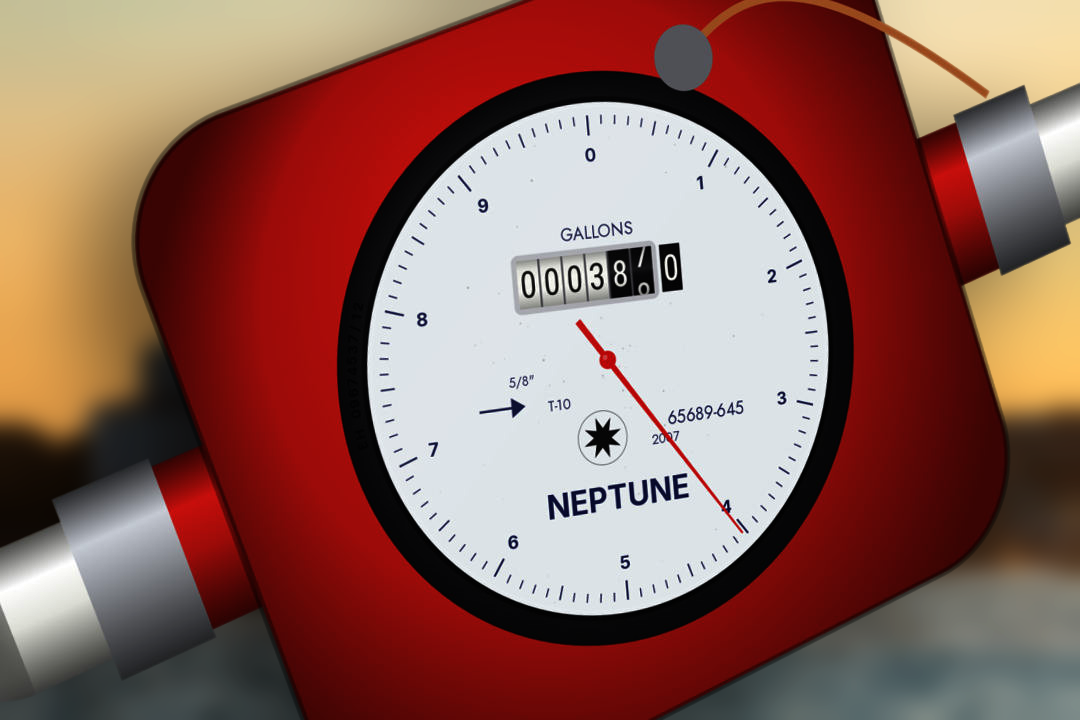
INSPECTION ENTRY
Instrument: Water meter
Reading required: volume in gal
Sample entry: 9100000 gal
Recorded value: 3874.0 gal
